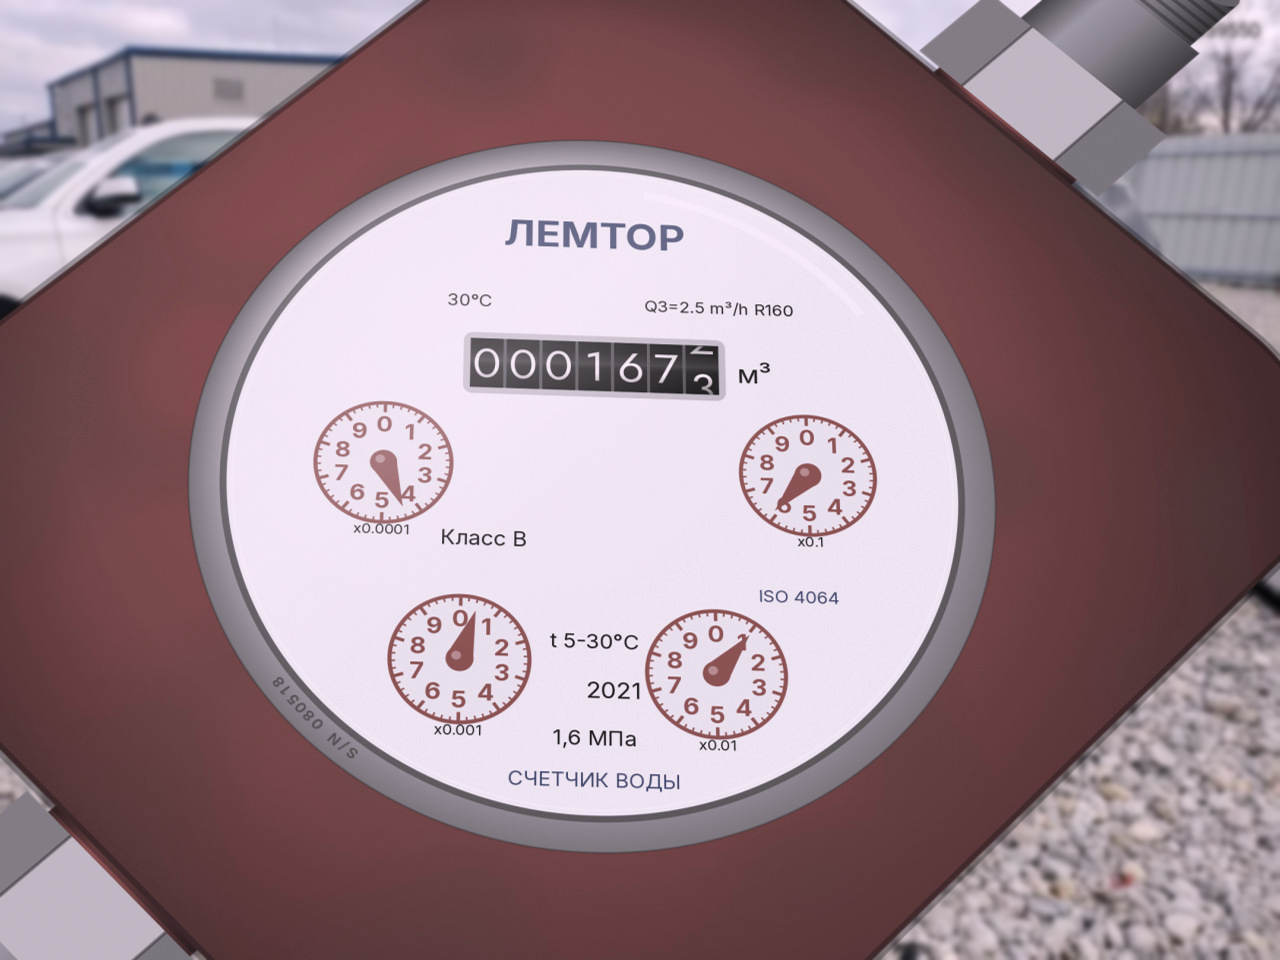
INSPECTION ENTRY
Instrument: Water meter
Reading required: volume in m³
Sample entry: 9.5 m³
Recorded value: 1672.6104 m³
